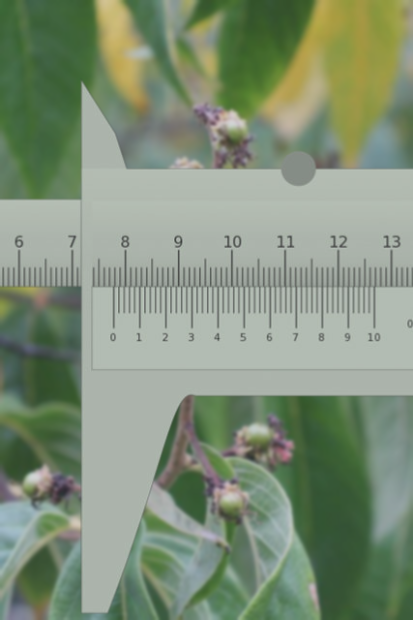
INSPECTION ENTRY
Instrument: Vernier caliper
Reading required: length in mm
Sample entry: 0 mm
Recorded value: 77.8 mm
